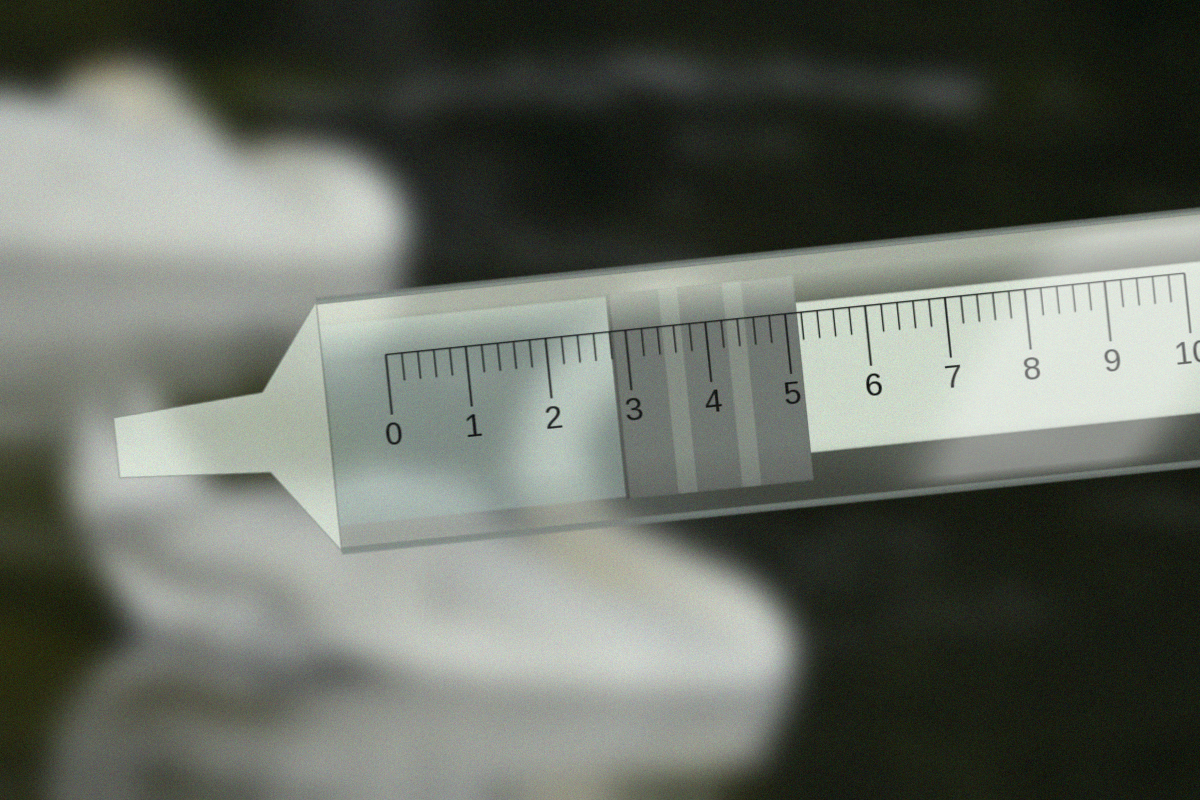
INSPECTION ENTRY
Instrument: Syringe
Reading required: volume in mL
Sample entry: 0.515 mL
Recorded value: 2.8 mL
